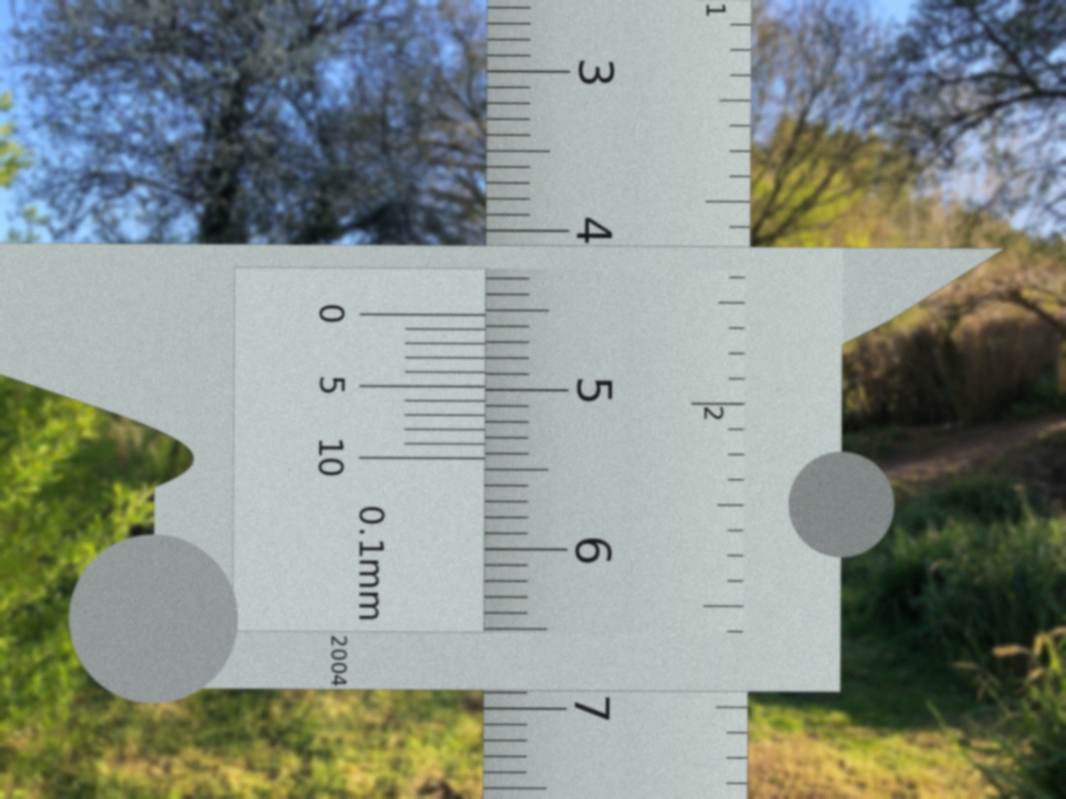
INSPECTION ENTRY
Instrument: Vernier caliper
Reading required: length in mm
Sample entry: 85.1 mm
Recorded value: 45.3 mm
